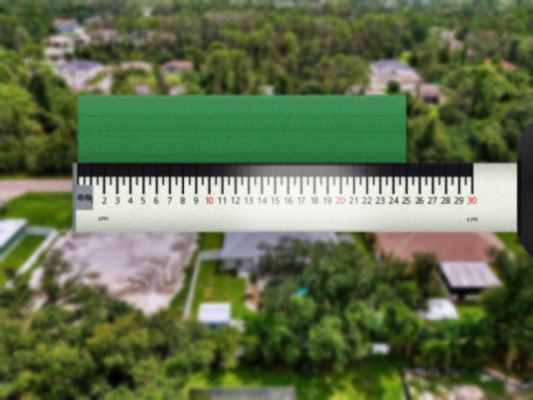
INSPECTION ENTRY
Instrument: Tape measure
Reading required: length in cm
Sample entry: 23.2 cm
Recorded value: 25 cm
